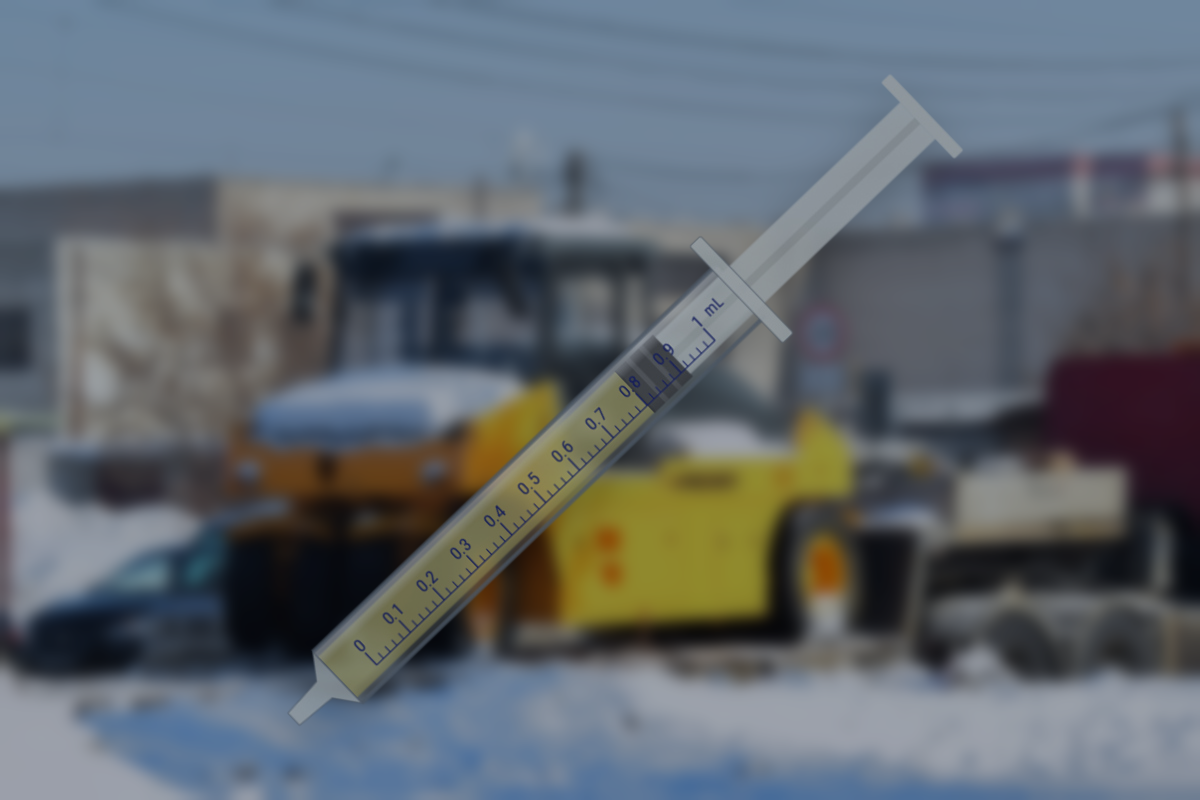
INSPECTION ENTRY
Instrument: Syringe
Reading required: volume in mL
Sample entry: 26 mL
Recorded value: 0.8 mL
